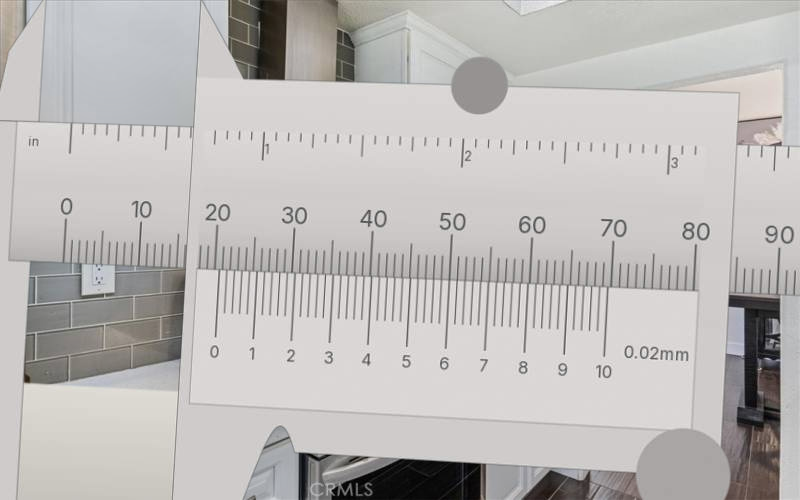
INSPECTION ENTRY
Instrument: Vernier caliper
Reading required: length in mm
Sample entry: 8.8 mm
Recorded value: 20.6 mm
